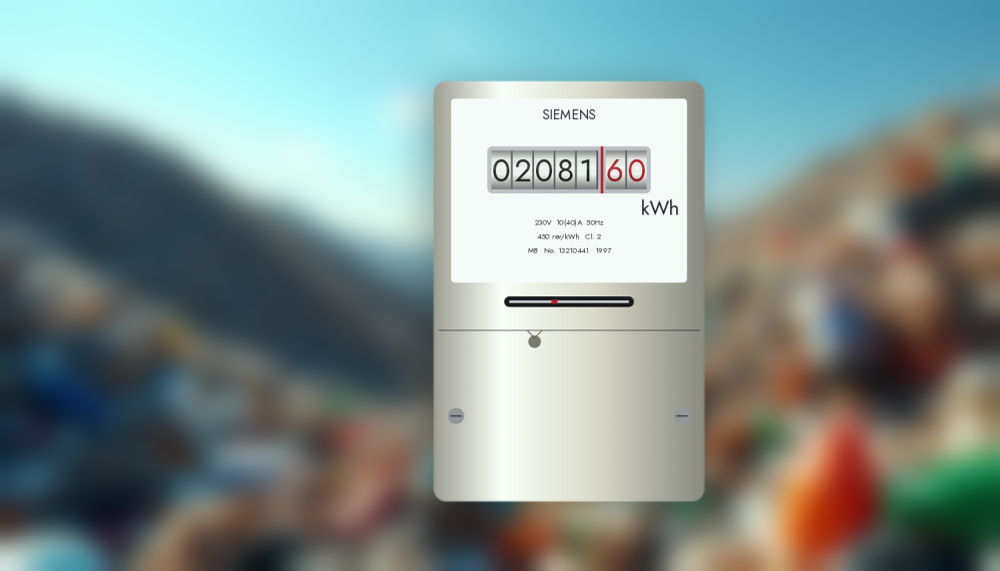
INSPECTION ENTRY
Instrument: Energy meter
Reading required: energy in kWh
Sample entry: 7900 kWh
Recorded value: 2081.60 kWh
